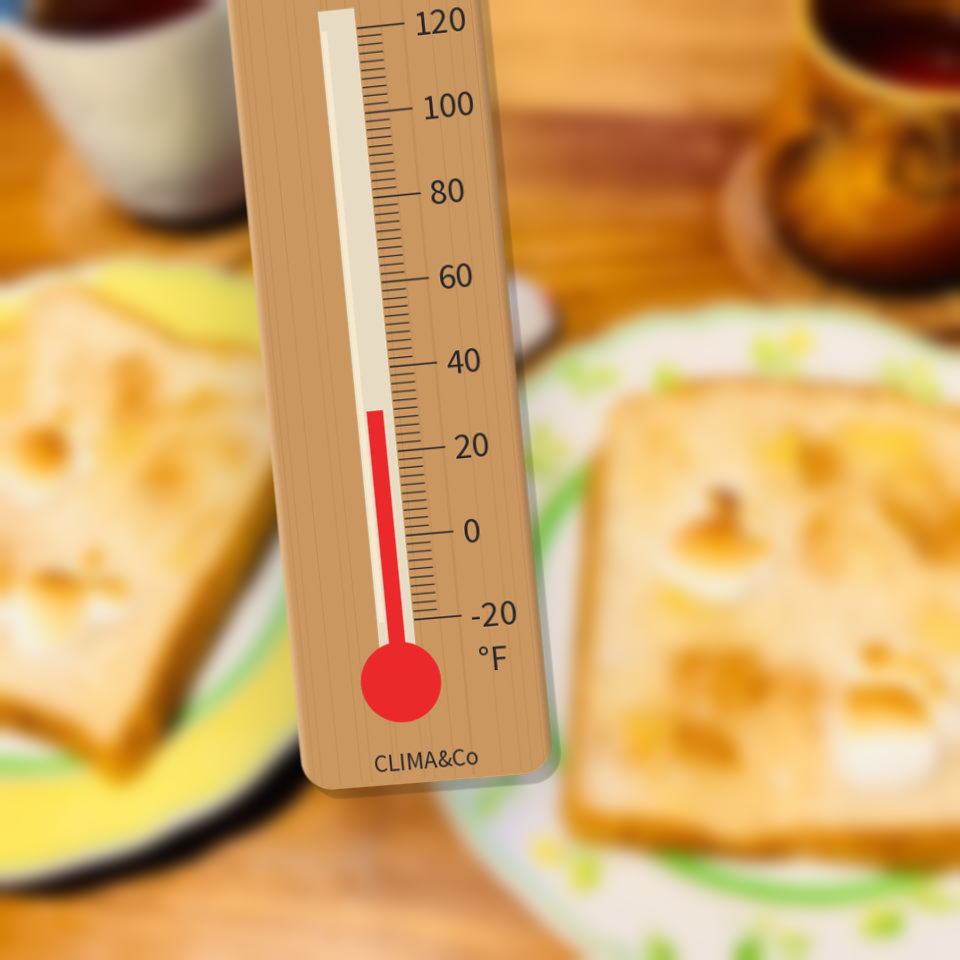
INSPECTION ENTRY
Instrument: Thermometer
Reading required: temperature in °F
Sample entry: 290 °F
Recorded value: 30 °F
